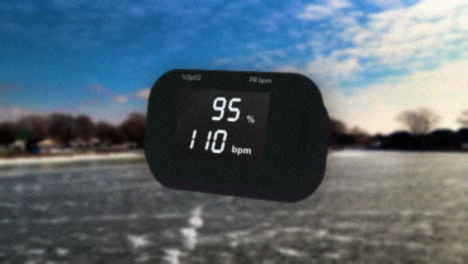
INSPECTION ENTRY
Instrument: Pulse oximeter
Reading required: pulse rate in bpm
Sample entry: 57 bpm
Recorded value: 110 bpm
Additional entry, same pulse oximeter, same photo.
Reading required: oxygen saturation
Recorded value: 95 %
